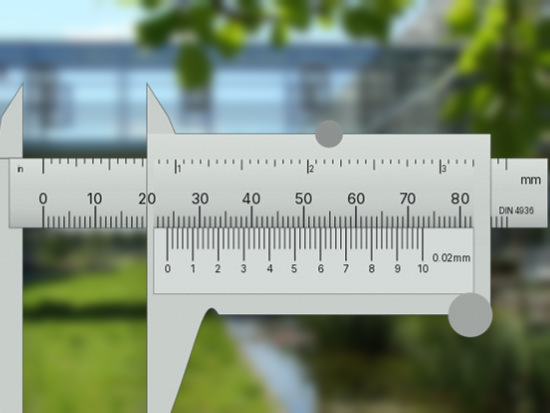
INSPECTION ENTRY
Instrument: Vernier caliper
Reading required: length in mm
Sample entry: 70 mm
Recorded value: 23.8 mm
